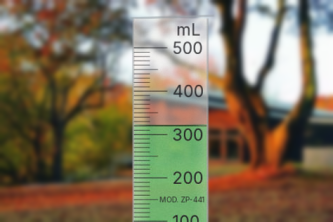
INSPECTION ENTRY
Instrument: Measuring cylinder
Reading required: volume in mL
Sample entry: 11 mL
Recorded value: 320 mL
